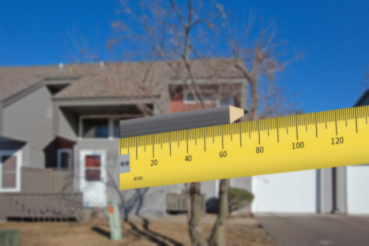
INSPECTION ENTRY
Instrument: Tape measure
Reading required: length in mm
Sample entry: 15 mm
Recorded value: 75 mm
